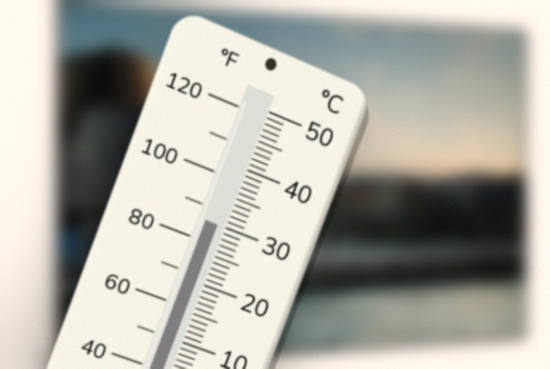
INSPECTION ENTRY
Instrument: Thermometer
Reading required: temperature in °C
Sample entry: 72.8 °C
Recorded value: 30 °C
